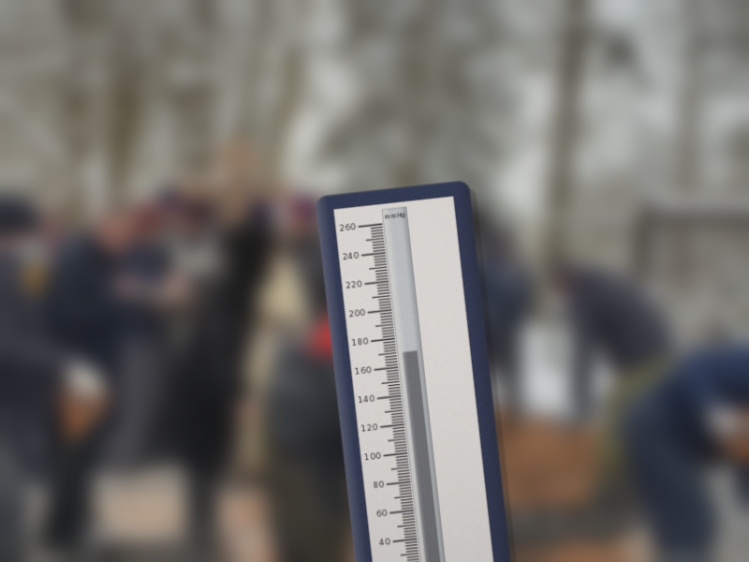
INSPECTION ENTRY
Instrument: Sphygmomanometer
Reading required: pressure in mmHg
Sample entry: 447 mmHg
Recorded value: 170 mmHg
